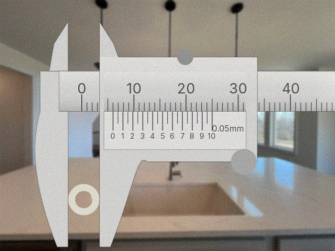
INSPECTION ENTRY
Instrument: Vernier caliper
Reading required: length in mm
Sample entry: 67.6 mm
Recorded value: 6.0 mm
